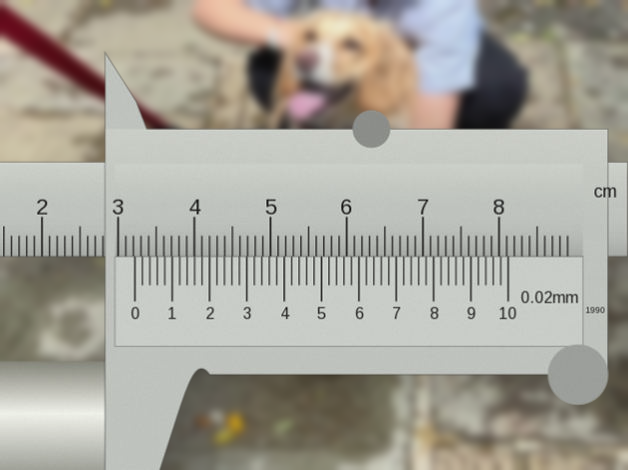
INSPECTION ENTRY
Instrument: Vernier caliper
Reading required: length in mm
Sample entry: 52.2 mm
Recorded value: 32.2 mm
